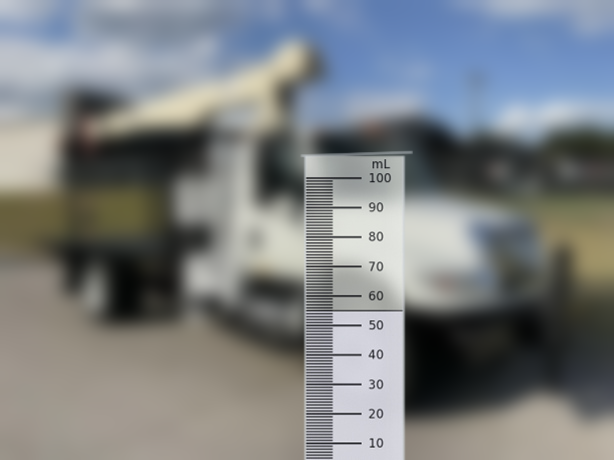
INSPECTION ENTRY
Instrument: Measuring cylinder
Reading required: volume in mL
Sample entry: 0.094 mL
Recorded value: 55 mL
